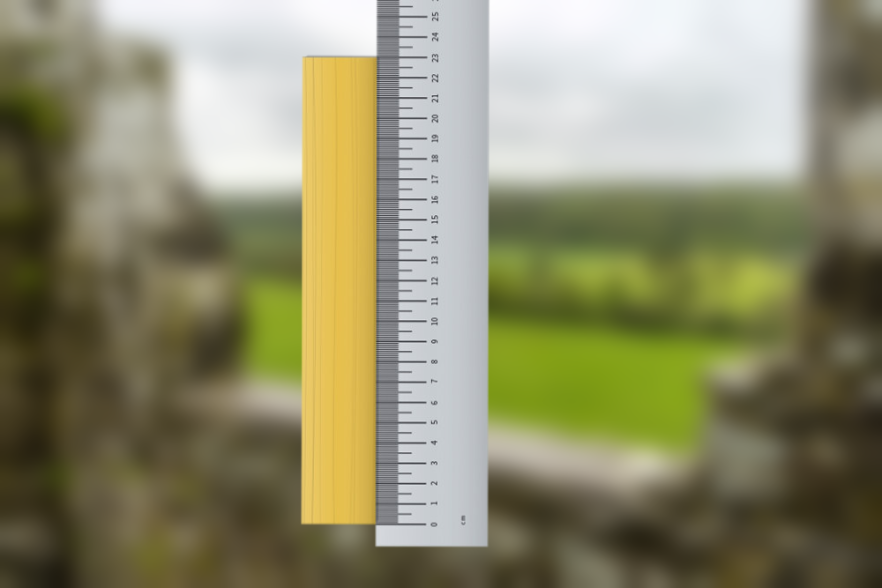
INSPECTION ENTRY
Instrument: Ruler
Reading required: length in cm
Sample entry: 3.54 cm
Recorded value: 23 cm
